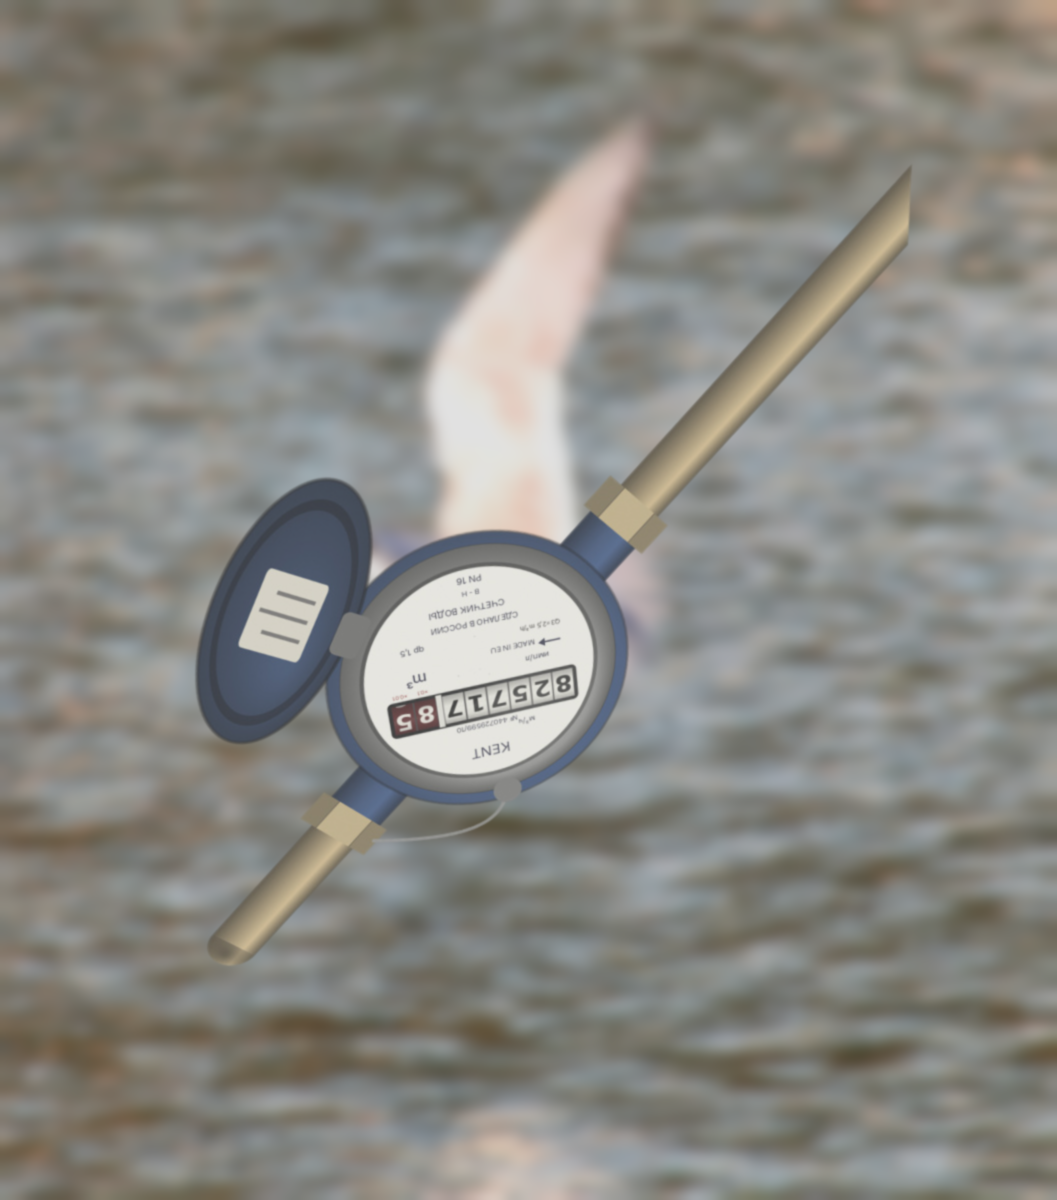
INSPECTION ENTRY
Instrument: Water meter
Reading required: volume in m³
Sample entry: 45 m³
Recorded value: 825717.85 m³
